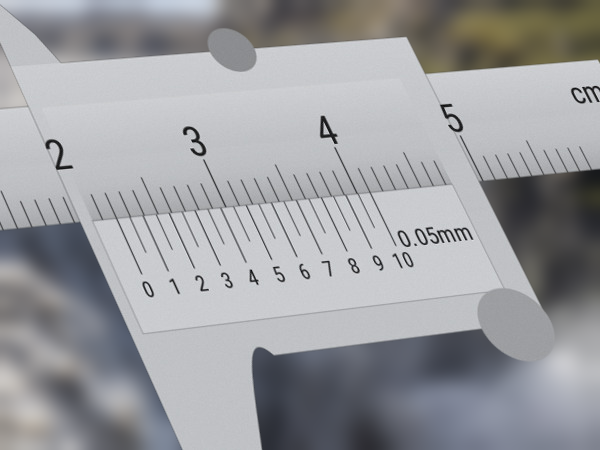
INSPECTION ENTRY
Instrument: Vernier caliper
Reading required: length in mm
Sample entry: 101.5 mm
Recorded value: 22.0 mm
